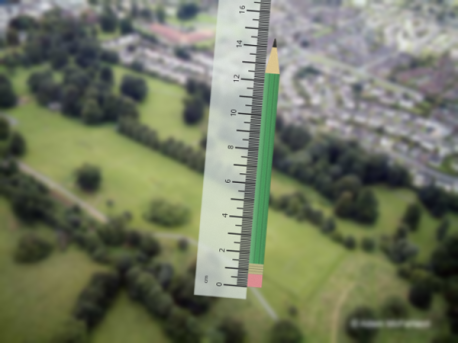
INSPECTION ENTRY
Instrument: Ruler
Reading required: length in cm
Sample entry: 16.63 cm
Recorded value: 14.5 cm
